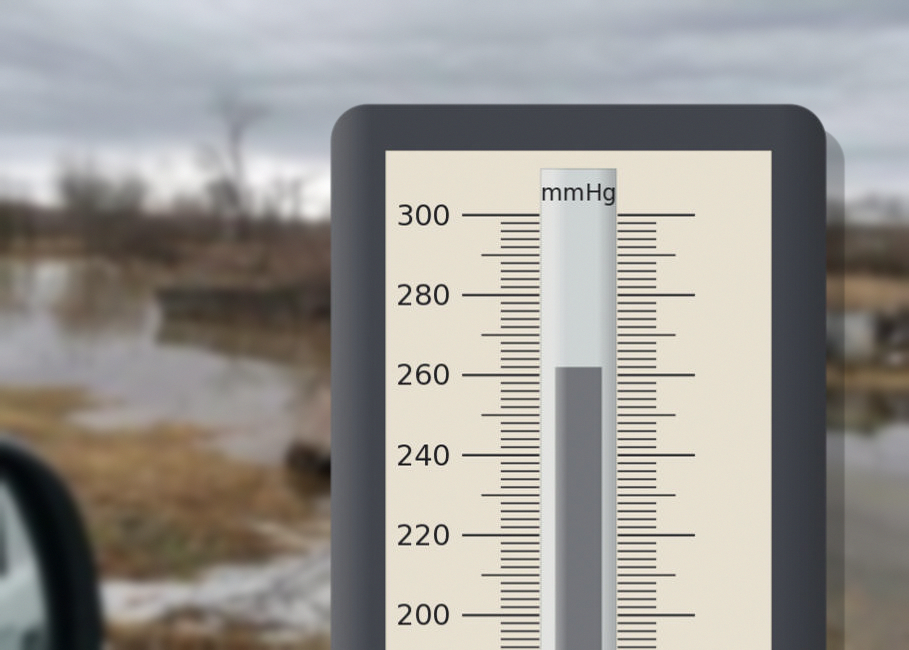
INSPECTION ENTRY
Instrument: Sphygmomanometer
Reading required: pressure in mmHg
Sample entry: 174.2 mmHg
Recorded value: 262 mmHg
